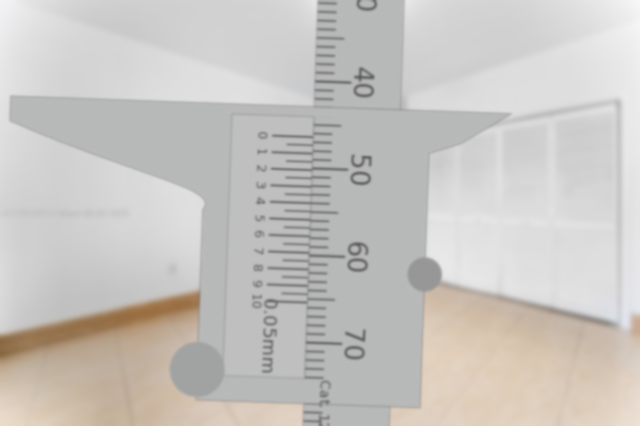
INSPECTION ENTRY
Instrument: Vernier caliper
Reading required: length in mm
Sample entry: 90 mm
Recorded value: 46.4 mm
